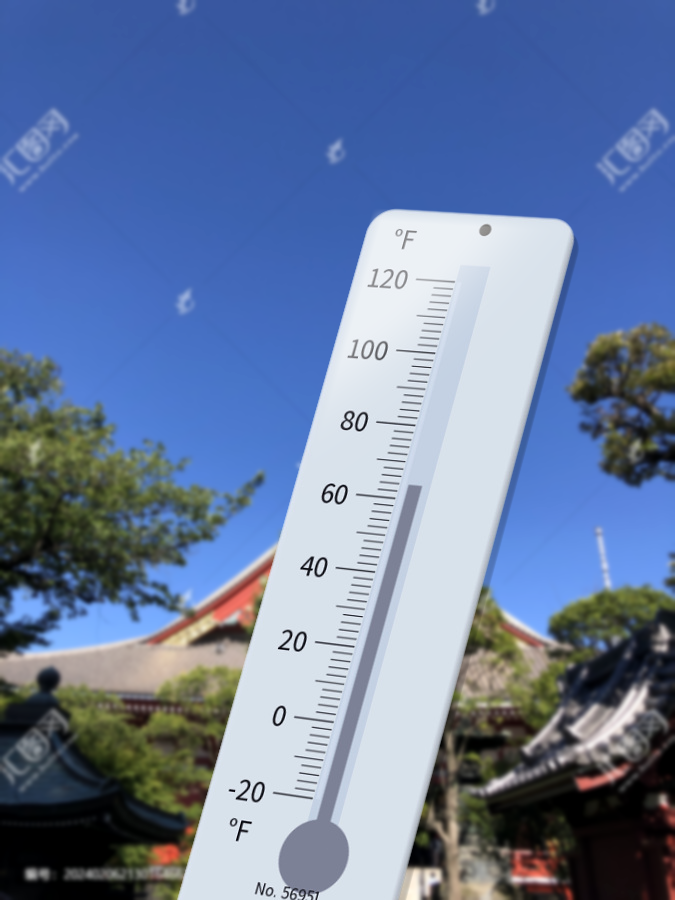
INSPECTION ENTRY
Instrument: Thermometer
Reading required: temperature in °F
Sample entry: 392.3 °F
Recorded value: 64 °F
